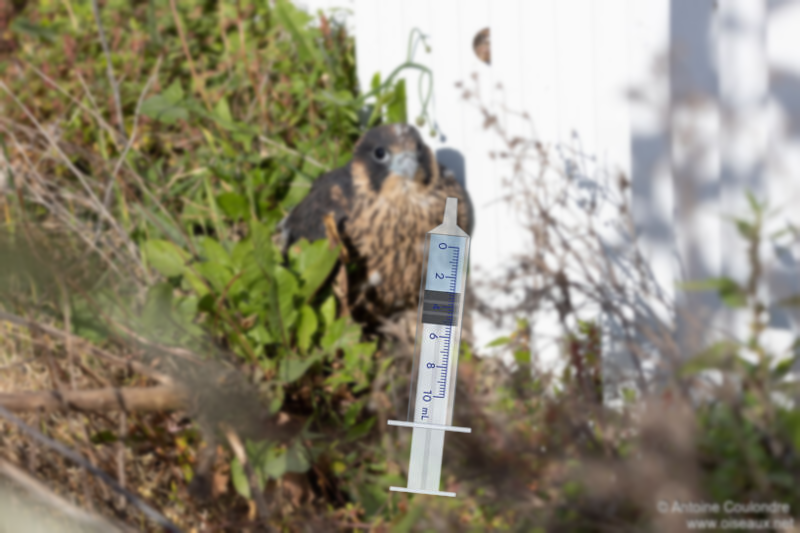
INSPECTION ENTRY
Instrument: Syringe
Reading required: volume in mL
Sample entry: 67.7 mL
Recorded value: 3 mL
